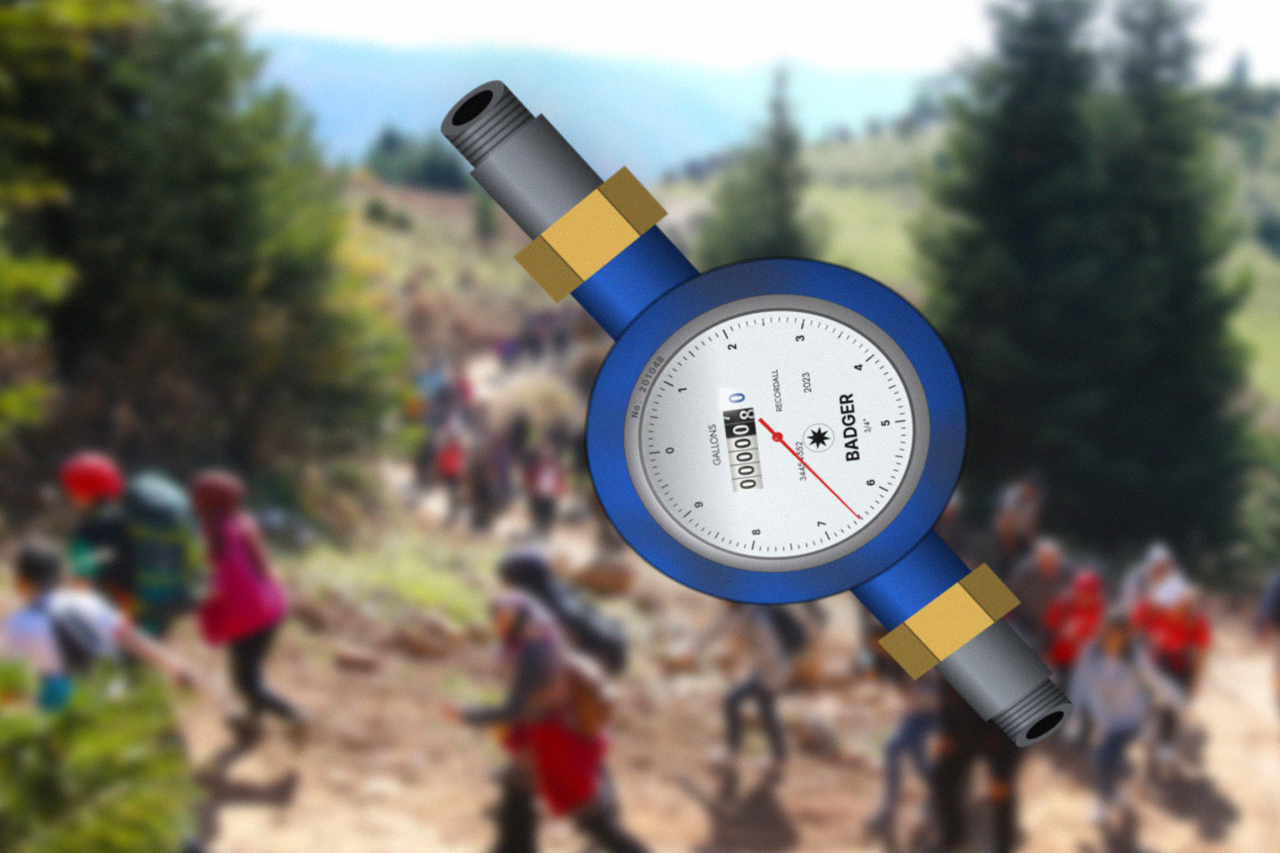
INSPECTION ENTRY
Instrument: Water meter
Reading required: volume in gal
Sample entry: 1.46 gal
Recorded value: 76.5 gal
